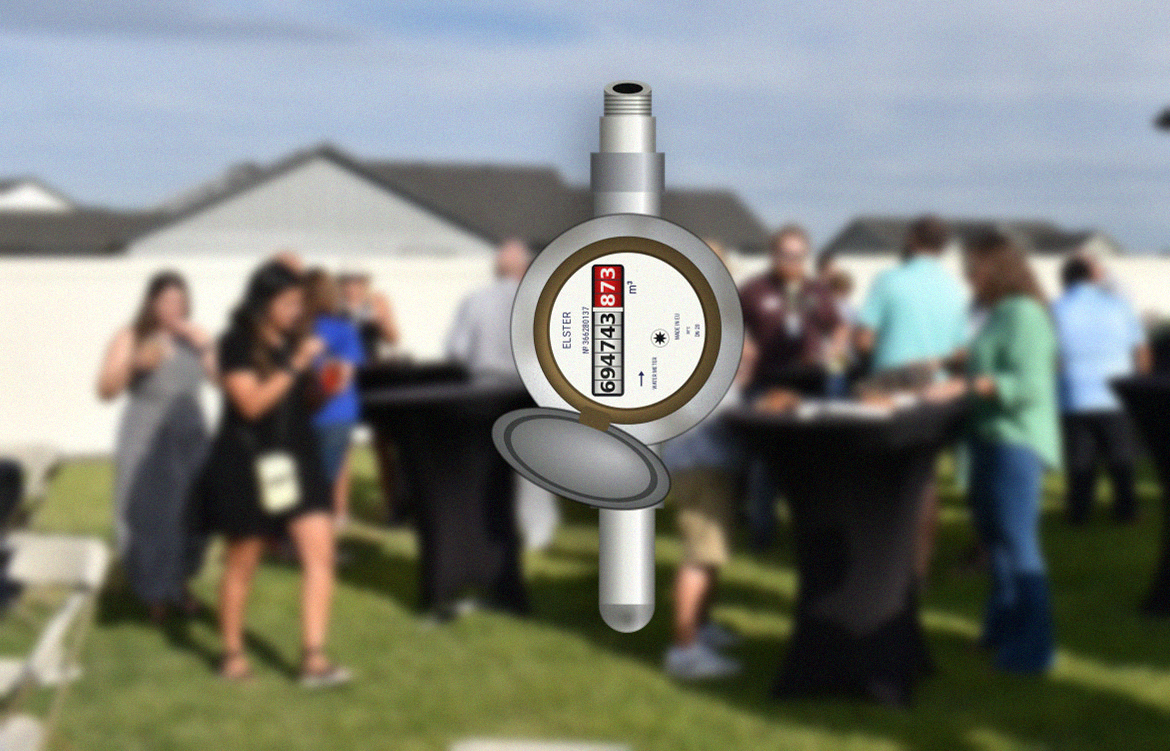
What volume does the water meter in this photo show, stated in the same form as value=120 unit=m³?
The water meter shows value=694743.873 unit=m³
